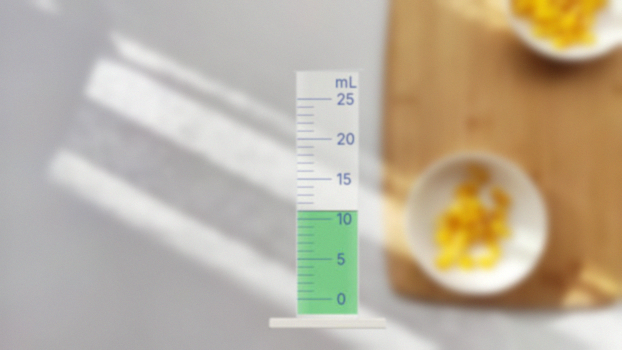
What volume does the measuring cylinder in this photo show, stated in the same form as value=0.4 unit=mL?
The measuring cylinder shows value=11 unit=mL
